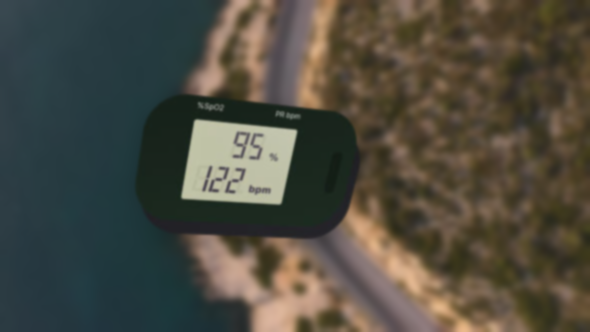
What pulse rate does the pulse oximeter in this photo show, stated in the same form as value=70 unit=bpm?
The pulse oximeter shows value=122 unit=bpm
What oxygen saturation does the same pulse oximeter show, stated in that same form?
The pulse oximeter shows value=95 unit=%
